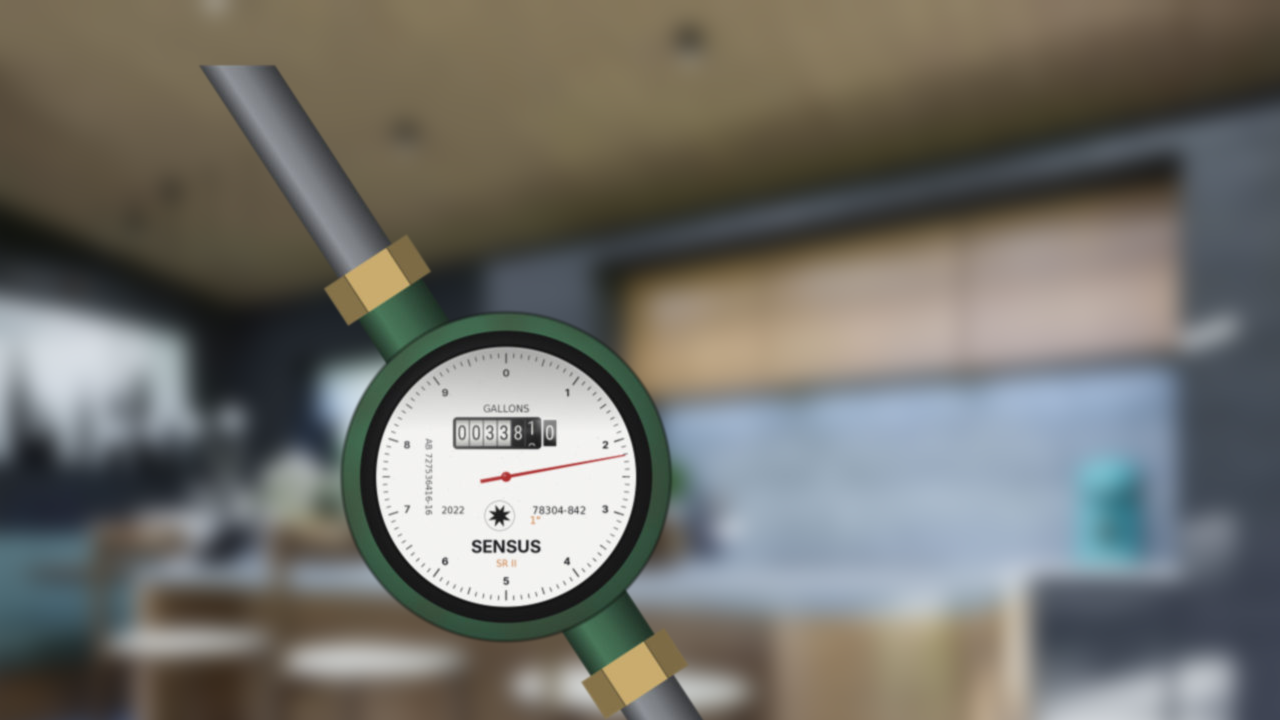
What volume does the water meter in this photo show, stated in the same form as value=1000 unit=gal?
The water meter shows value=33812.2 unit=gal
